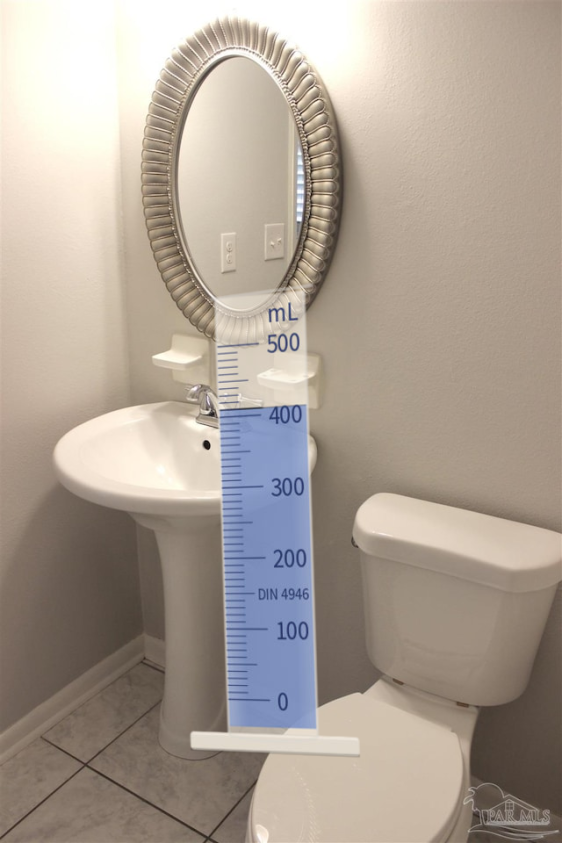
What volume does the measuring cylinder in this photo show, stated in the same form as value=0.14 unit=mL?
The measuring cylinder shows value=410 unit=mL
